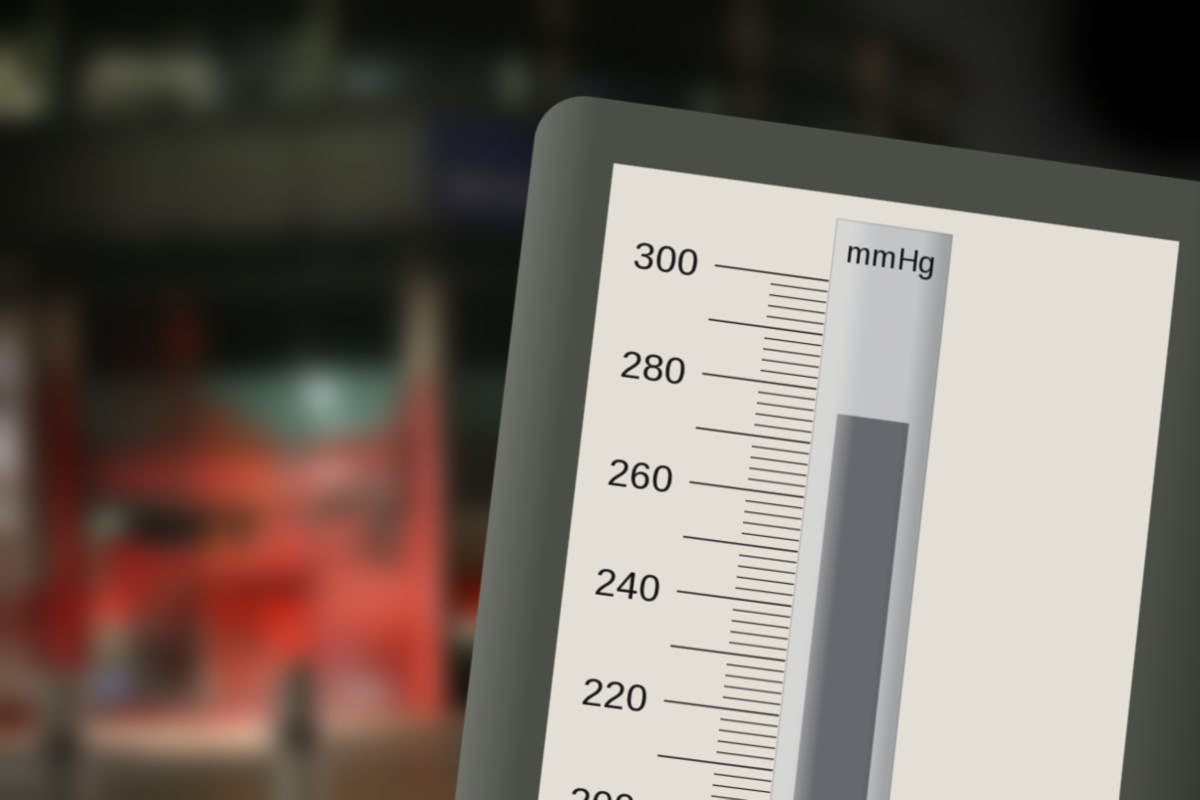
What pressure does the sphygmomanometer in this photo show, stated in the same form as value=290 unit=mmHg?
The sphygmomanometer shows value=276 unit=mmHg
